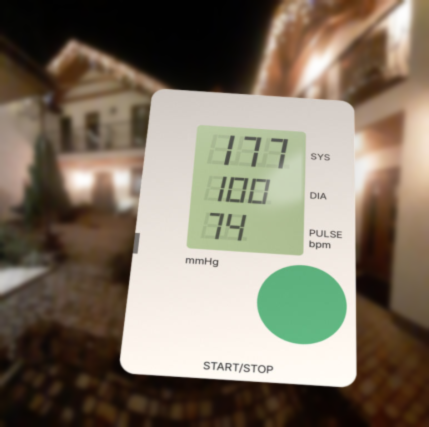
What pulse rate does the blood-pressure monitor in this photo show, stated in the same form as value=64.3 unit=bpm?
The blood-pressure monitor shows value=74 unit=bpm
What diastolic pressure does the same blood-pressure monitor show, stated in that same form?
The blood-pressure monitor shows value=100 unit=mmHg
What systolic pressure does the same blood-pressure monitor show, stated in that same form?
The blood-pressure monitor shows value=177 unit=mmHg
